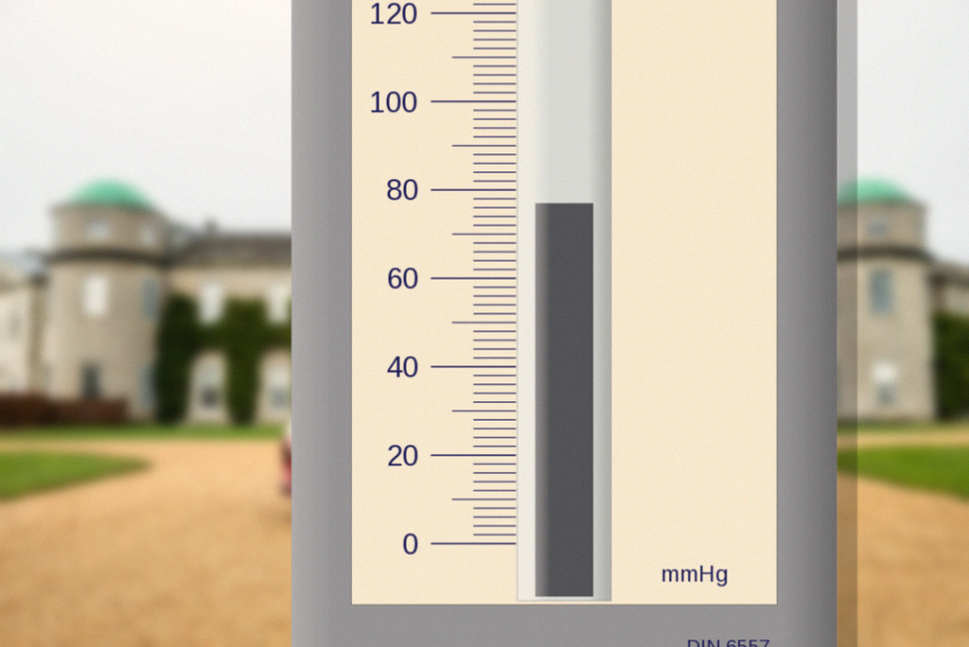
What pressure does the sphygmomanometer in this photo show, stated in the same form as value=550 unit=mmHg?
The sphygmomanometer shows value=77 unit=mmHg
